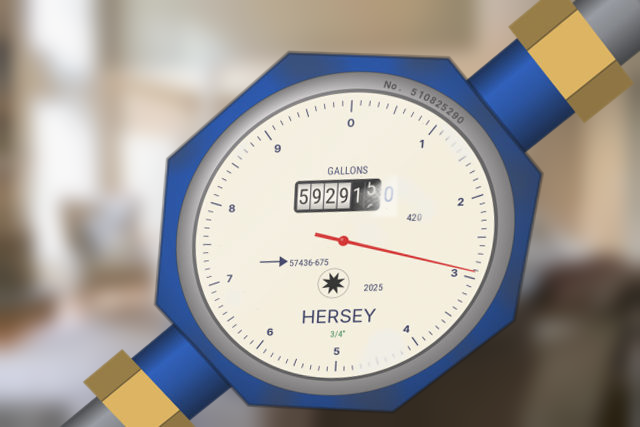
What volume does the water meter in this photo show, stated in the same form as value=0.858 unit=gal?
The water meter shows value=5929152.9 unit=gal
